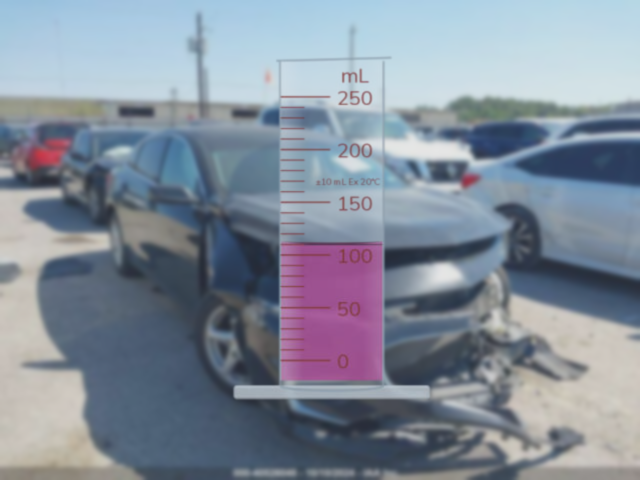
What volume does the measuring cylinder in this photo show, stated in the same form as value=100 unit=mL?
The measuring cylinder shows value=110 unit=mL
